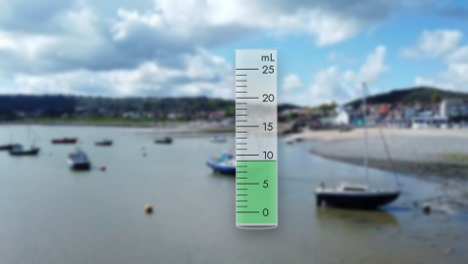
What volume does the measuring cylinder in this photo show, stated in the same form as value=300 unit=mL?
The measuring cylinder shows value=9 unit=mL
